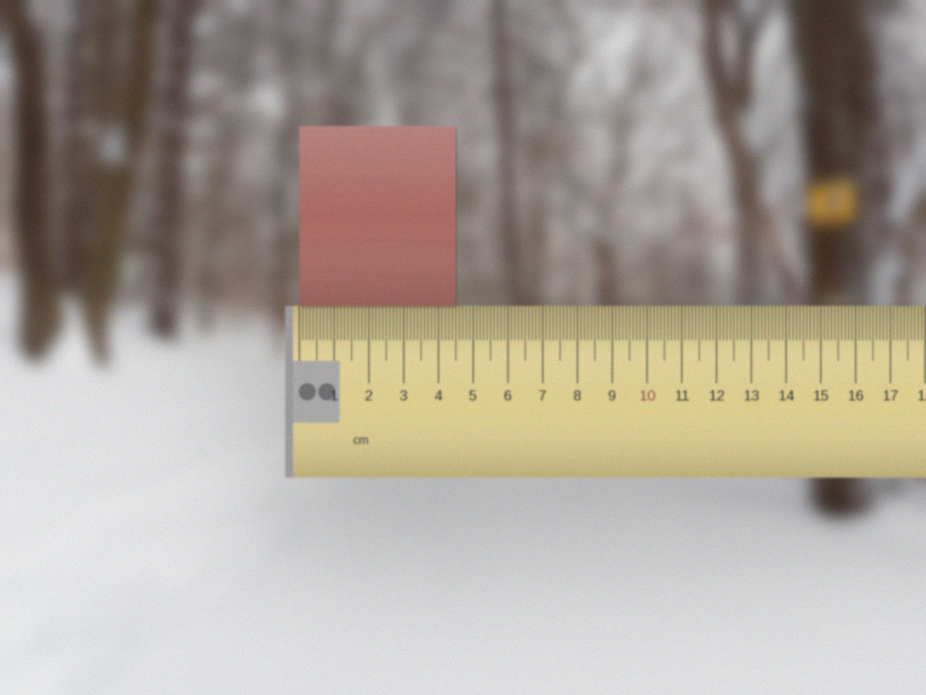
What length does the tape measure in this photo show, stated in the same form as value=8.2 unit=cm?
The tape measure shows value=4.5 unit=cm
